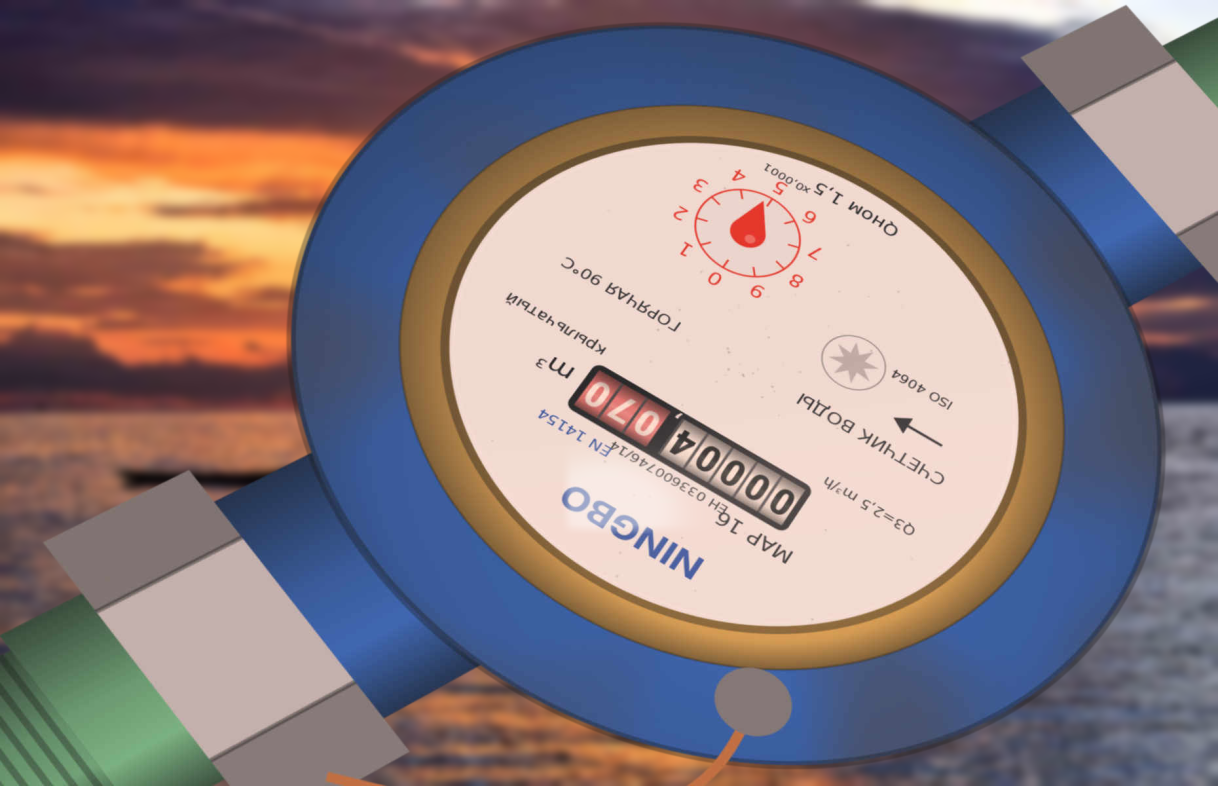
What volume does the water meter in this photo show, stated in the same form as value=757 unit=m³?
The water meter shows value=4.0704 unit=m³
